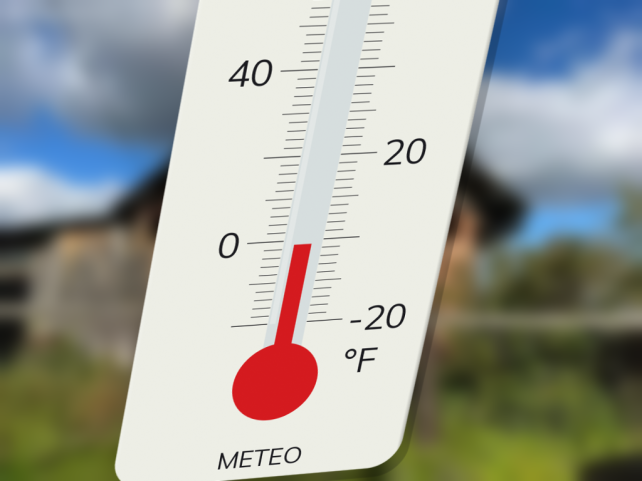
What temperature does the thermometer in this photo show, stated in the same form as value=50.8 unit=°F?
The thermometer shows value=-1 unit=°F
